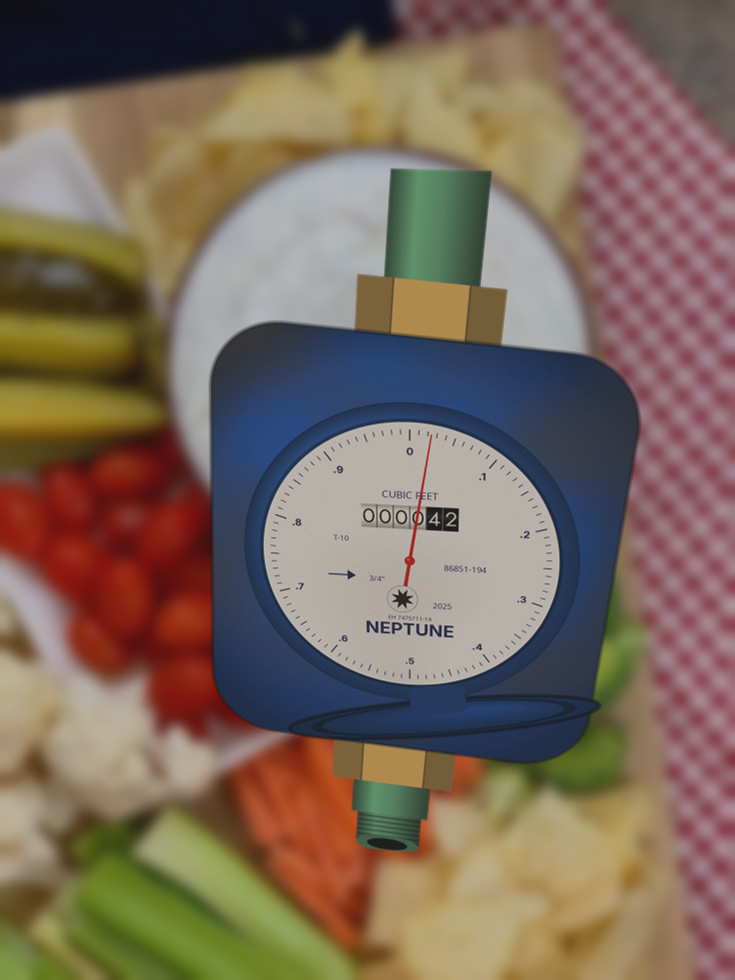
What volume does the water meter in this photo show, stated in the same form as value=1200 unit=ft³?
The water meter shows value=42.02 unit=ft³
